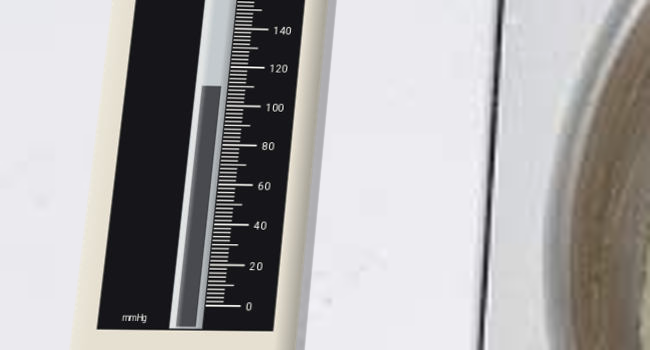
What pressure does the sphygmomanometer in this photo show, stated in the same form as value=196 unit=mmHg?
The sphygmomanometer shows value=110 unit=mmHg
